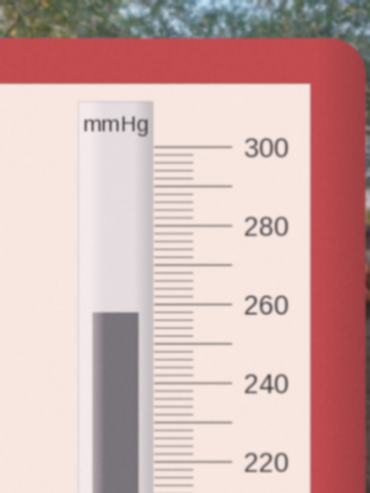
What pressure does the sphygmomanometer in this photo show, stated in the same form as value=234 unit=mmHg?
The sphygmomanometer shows value=258 unit=mmHg
